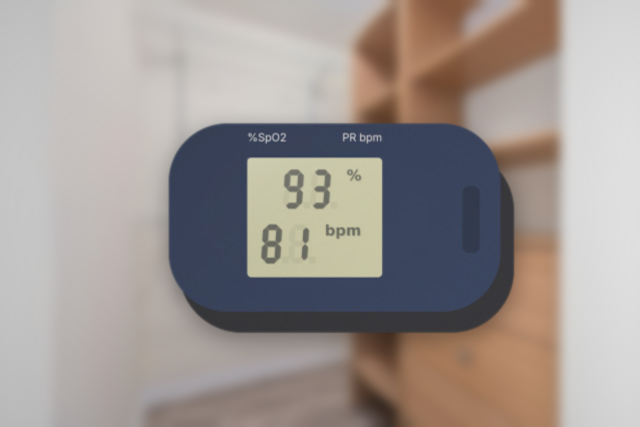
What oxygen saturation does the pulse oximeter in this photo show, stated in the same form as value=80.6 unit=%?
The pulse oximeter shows value=93 unit=%
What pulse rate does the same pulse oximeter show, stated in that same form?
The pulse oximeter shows value=81 unit=bpm
